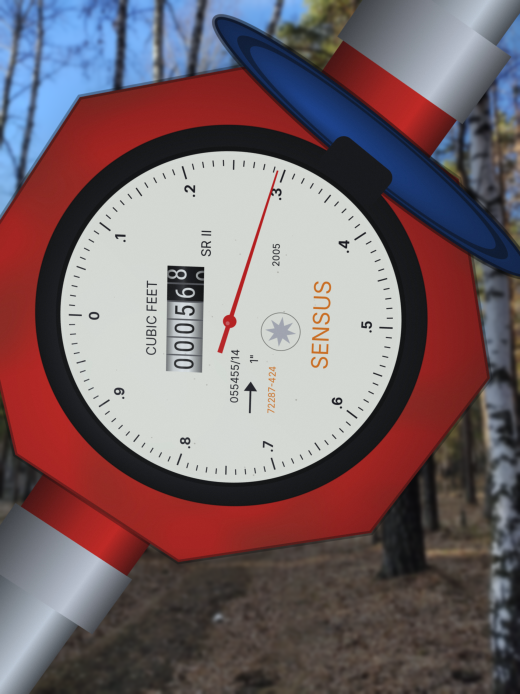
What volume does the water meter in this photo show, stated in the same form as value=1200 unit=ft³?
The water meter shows value=568.29 unit=ft³
